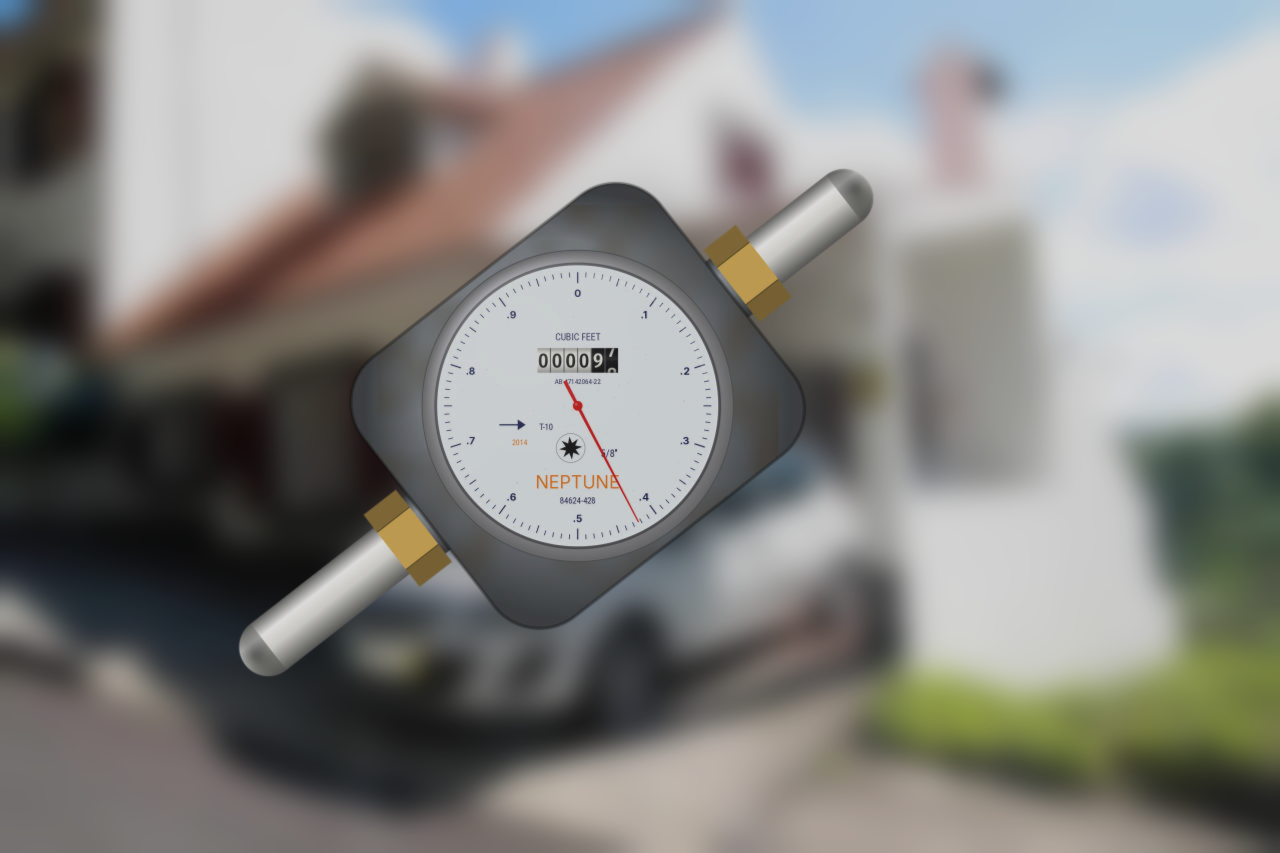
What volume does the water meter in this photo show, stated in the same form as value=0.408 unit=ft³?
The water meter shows value=97.42 unit=ft³
